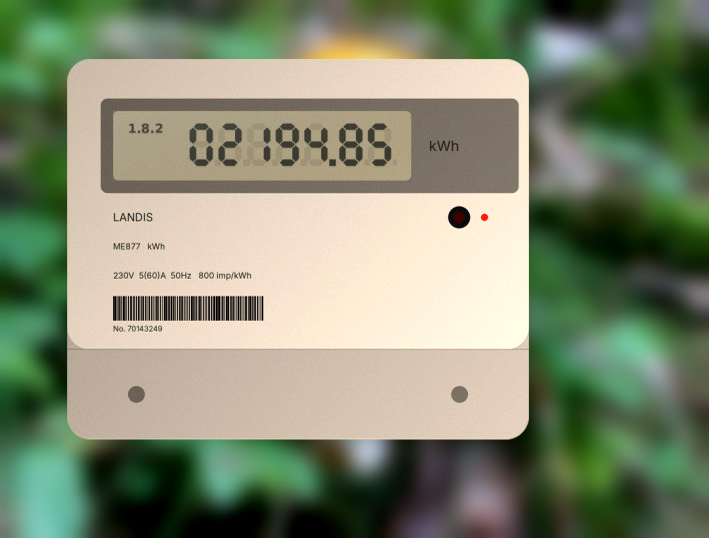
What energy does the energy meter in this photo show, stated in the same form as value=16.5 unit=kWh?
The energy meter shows value=2194.85 unit=kWh
